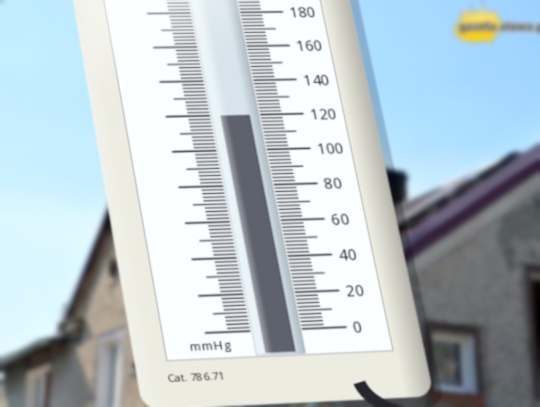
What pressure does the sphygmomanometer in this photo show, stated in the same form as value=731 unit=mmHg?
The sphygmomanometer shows value=120 unit=mmHg
